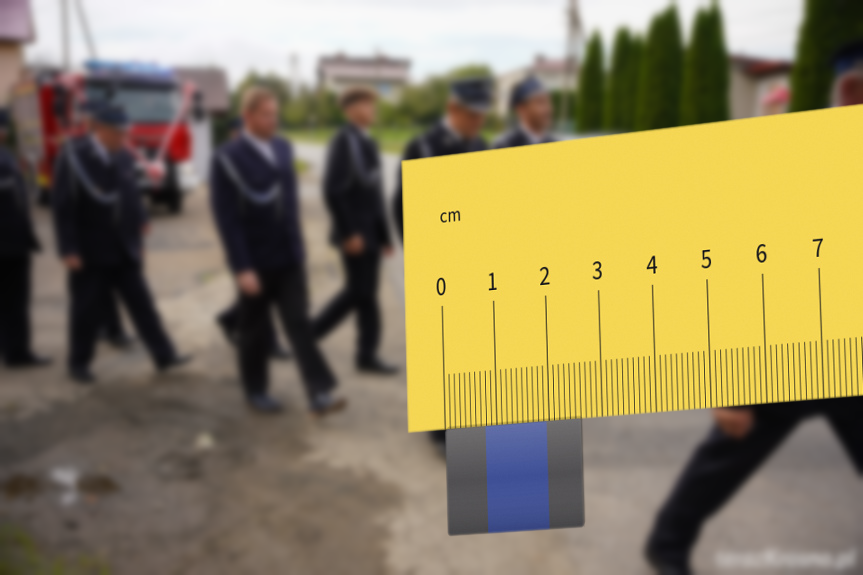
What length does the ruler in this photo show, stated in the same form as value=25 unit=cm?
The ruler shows value=2.6 unit=cm
